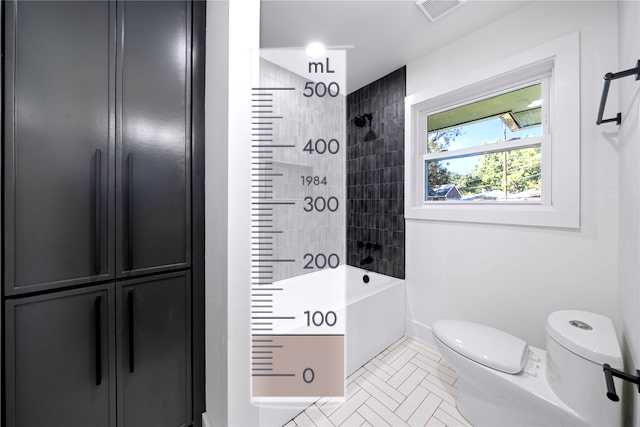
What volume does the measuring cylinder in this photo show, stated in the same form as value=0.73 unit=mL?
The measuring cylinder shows value=70 unit=mL
